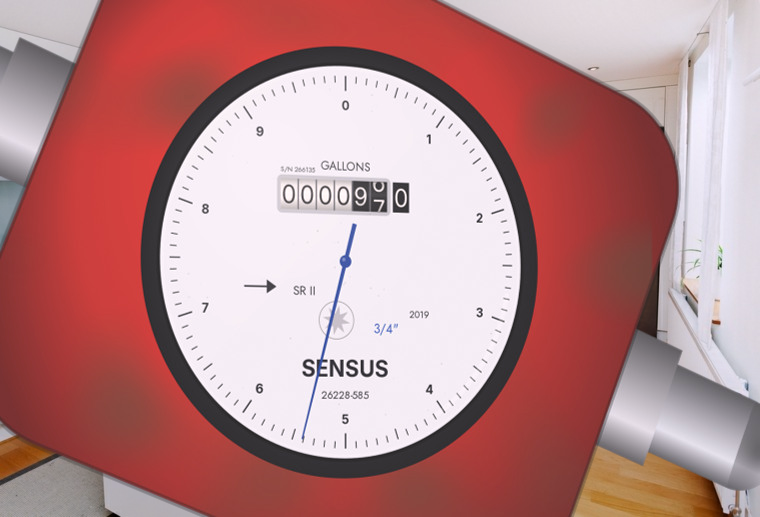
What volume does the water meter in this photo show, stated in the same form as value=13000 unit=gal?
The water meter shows value=965.4 unit=gal
